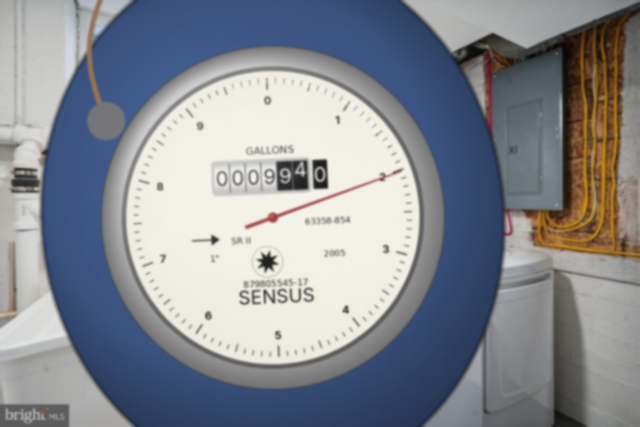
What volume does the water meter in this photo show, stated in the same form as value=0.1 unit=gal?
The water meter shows value=9942.0 unit=gal
